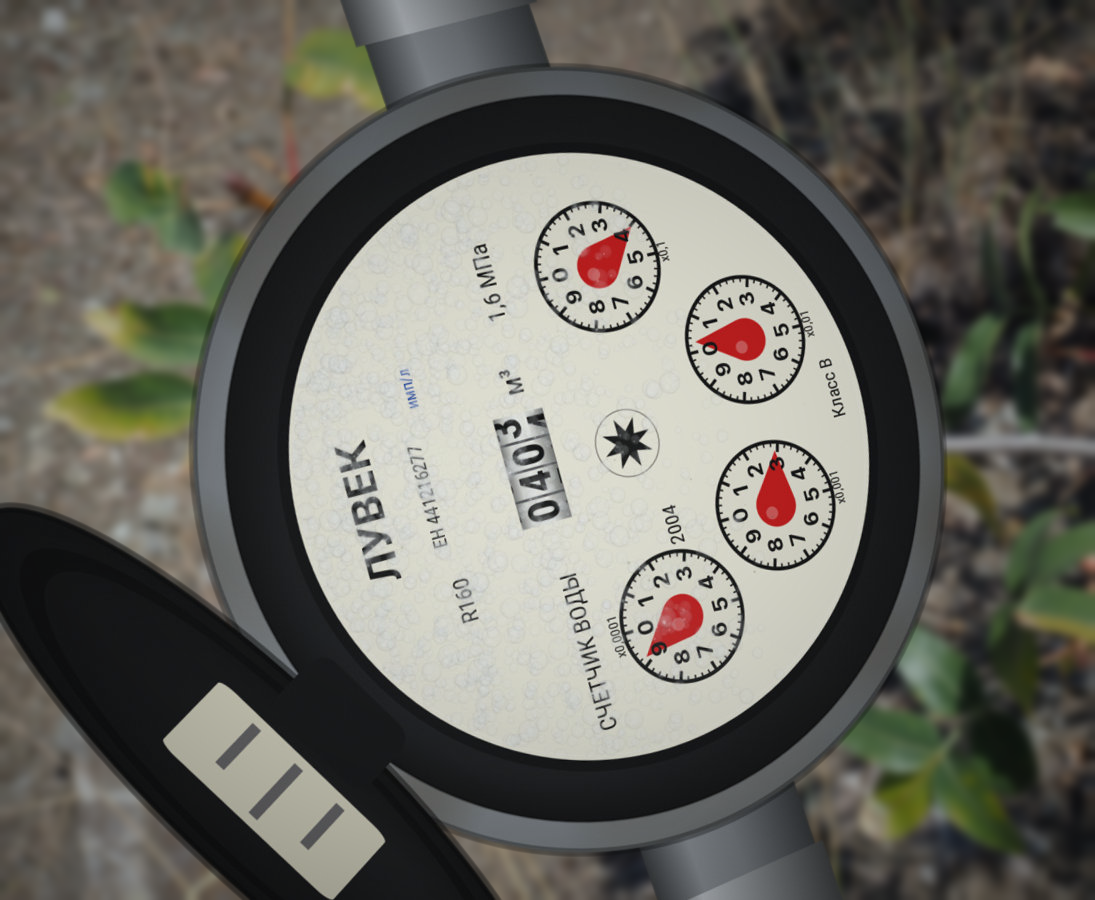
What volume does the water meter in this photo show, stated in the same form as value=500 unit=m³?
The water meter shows value=403.4029 unit=m³
